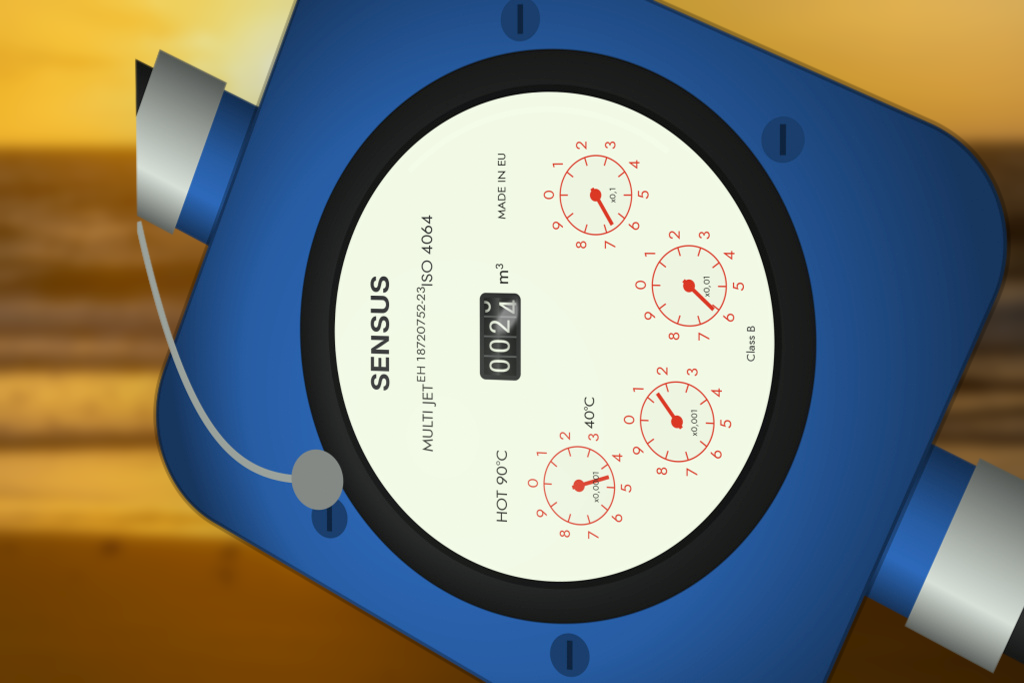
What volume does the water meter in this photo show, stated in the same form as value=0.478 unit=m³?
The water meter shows value=23.6614 unit=m³
